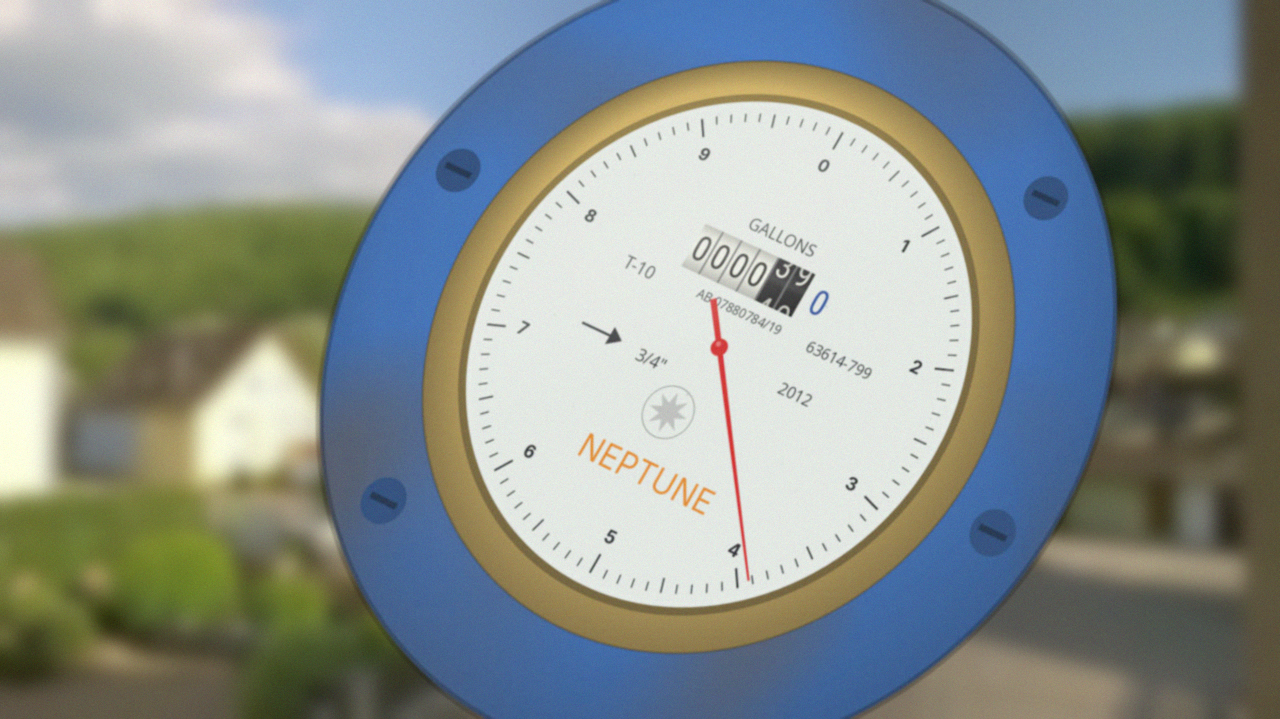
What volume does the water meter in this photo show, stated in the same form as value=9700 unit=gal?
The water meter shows value=393.9 unit=gal
